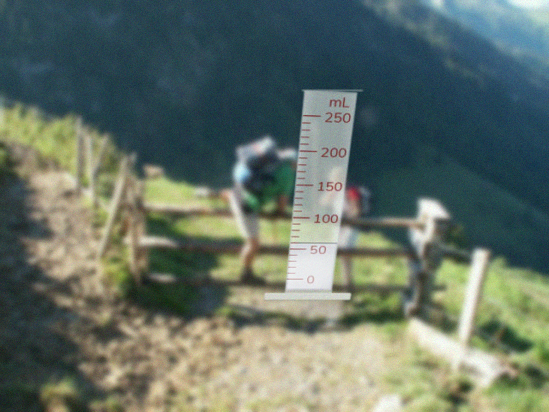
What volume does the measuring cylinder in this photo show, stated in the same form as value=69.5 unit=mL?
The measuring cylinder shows value=60 unit=mL
